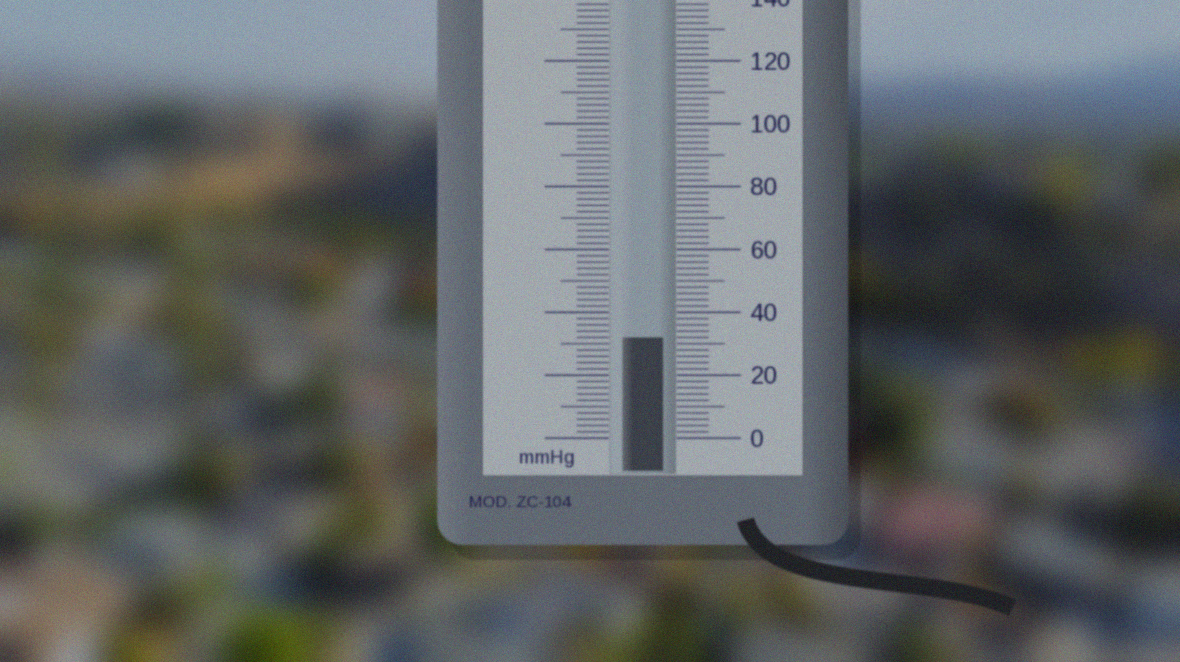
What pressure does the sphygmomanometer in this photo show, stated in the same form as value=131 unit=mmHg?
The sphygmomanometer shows value=32 unit=mmHg
